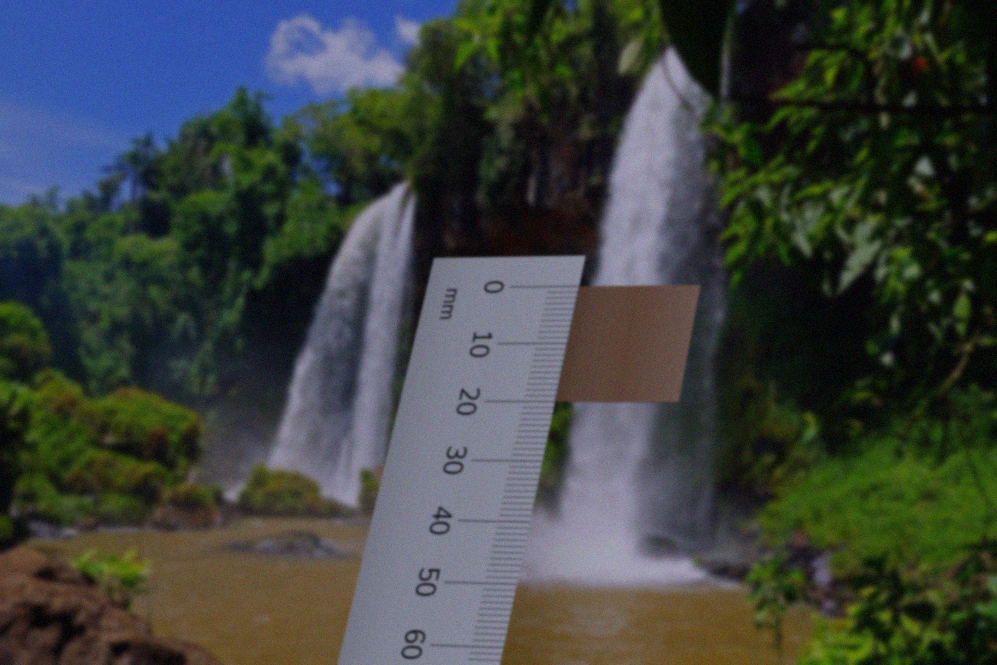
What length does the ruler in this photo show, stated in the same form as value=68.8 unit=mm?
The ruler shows value=20 unit=mm
